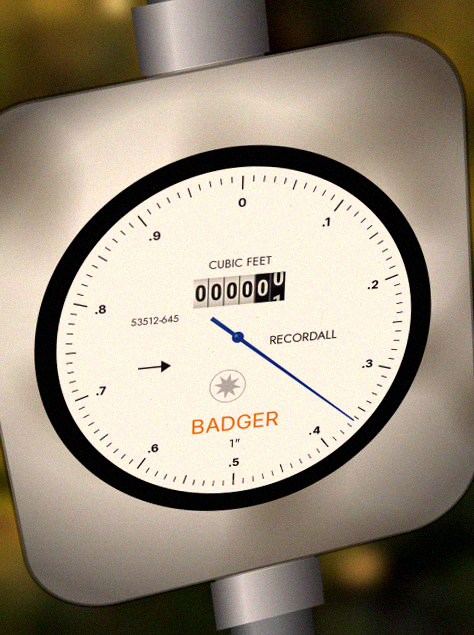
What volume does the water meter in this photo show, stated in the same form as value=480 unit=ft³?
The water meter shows value=0.36 unit=ft³
